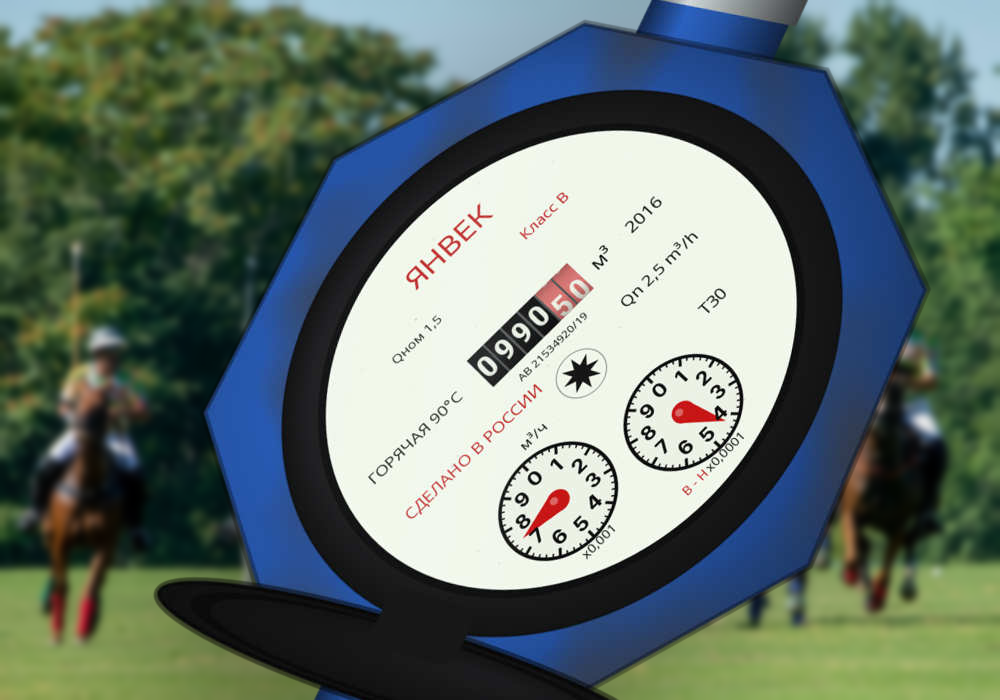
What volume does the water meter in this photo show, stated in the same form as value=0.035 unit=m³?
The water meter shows value=990.4974 unit=m³
